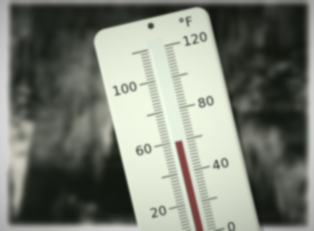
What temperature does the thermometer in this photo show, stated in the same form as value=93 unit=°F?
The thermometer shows value=60 unit=°F
